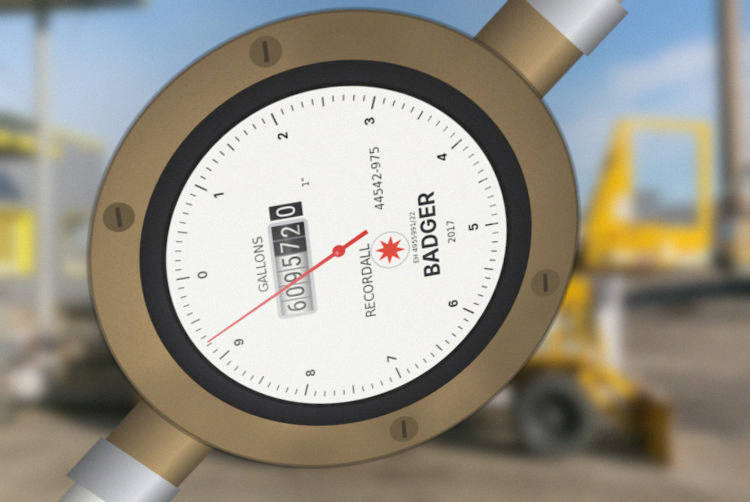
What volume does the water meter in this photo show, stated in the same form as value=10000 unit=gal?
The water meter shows value=6095719.2 unit=gal
